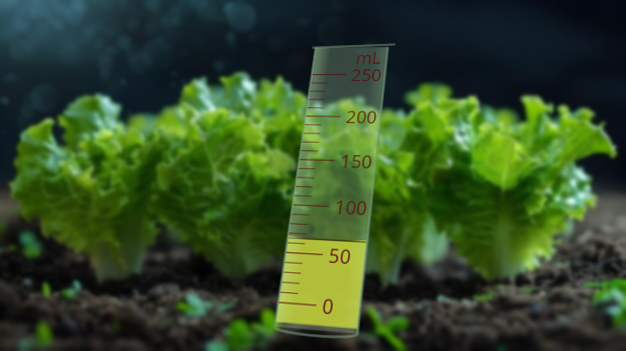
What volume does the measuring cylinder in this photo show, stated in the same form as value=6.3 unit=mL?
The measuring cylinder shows value=65 unit=mL
